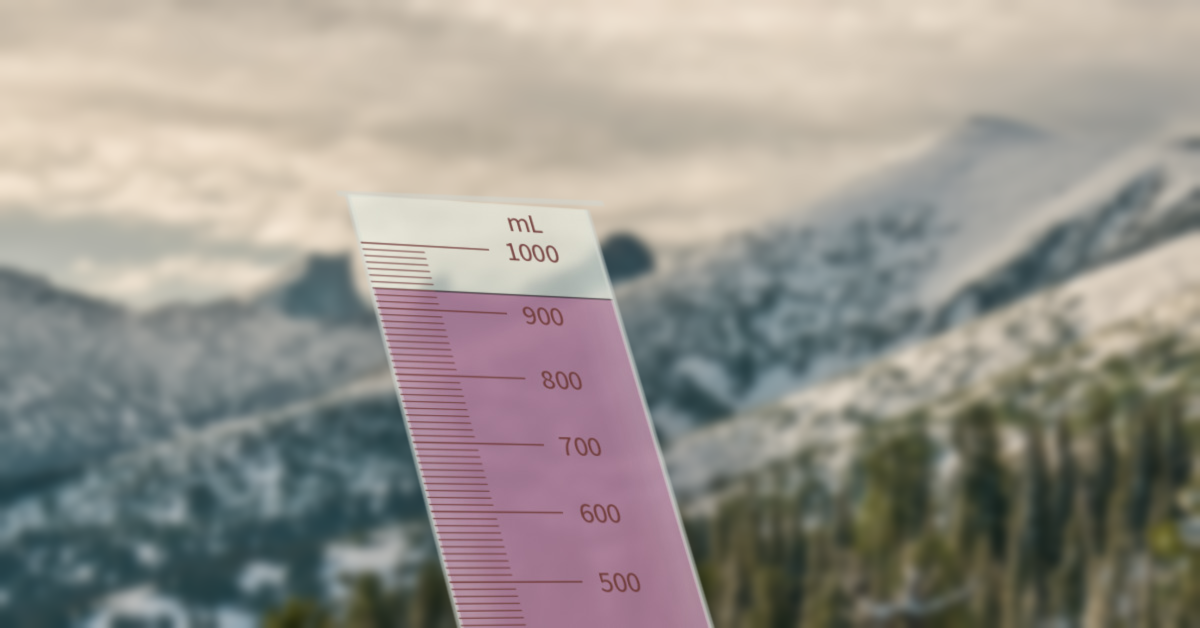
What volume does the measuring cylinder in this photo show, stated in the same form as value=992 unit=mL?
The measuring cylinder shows value=930 unit=mL
